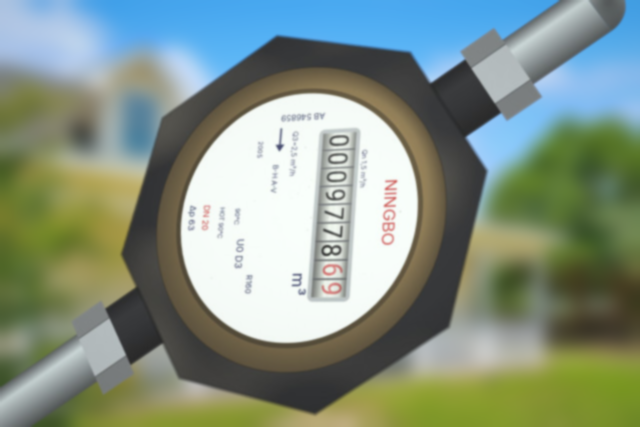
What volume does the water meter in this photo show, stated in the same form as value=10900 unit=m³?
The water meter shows value=9778.69 unit=m³
